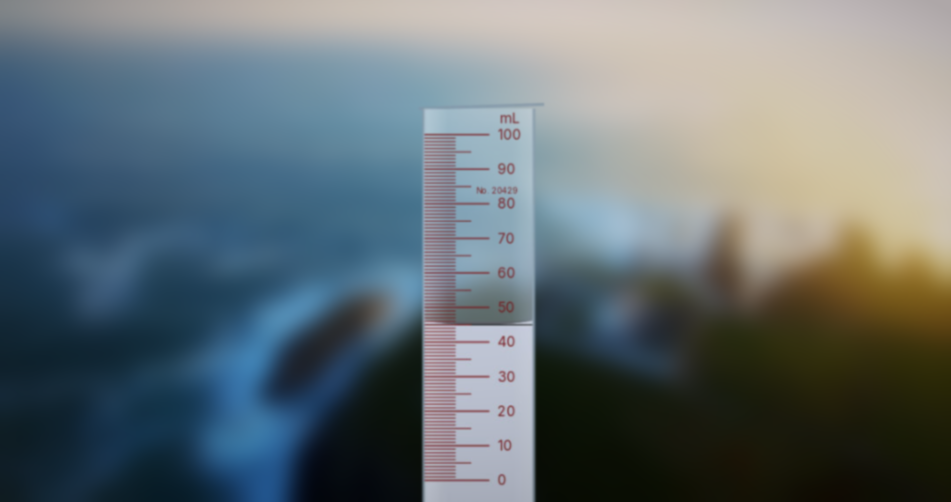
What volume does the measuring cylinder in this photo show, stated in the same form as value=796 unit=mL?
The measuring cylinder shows value=45 unit=mL
